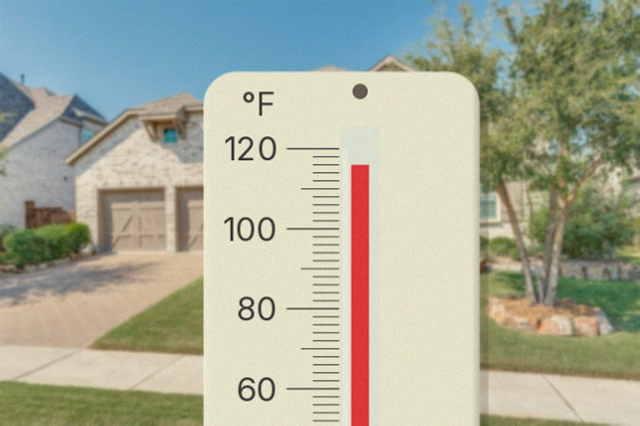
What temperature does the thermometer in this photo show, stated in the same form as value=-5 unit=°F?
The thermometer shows value=116 unit=°F
